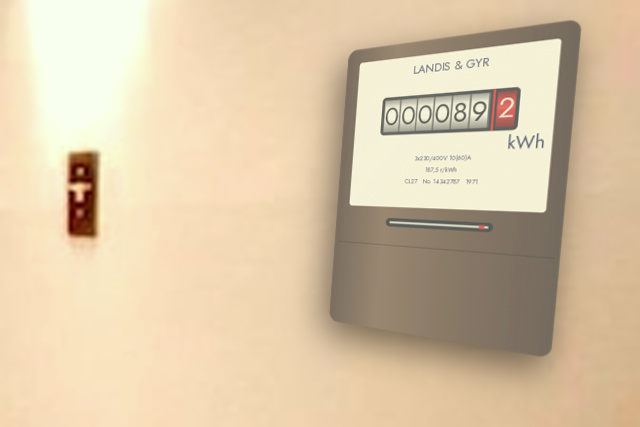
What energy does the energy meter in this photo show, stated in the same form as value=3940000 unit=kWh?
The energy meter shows value=89.2 unit=kWh
